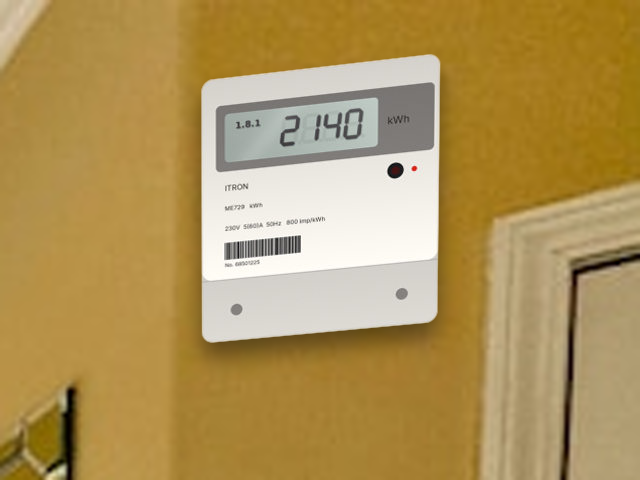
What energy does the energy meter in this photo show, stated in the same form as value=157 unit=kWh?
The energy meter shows value=2140 unit=kWh
